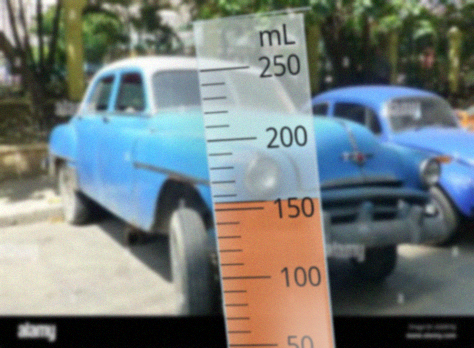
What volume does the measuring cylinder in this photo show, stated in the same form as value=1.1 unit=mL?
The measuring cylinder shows value=155 unit=mL
